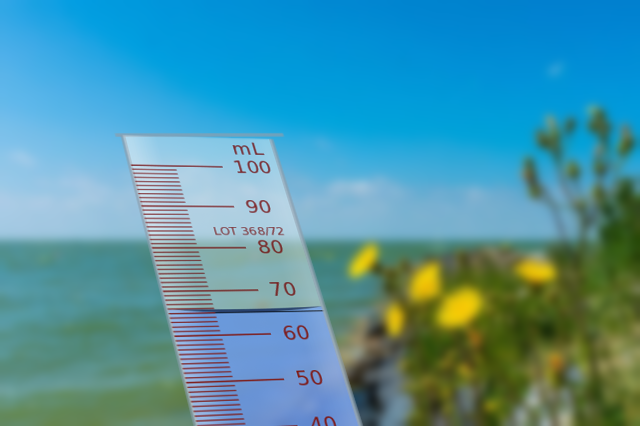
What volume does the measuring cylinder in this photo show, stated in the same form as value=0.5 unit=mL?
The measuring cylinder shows value=65 unit=mL
